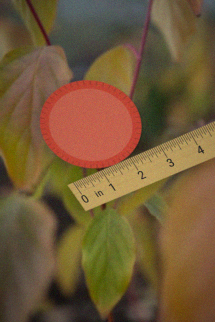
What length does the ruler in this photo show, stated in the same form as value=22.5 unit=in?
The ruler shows value=3 unit=in
